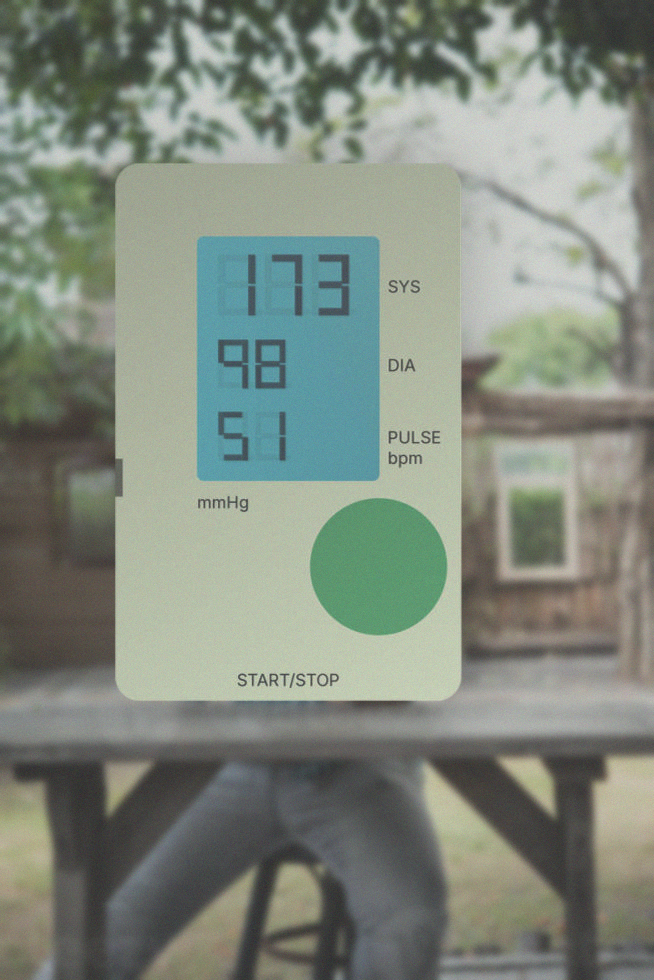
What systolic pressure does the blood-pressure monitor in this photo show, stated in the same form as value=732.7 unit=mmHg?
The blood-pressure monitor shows value=173 unit=mmHg
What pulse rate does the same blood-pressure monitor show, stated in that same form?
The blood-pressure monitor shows value=51 unit=bpm
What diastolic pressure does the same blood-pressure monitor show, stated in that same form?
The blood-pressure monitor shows value=98 unit=mmHg
